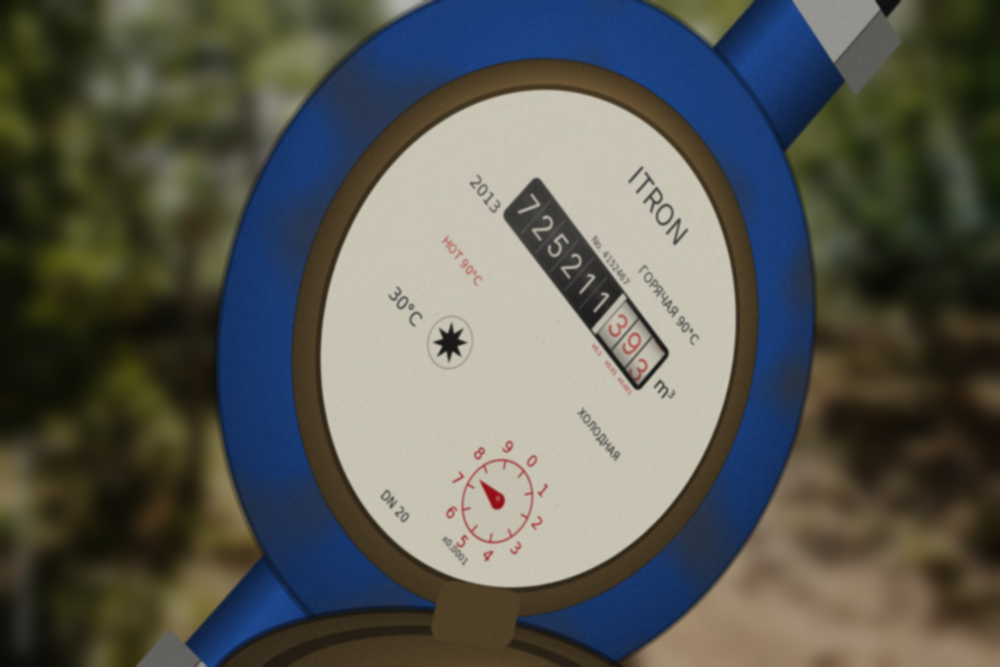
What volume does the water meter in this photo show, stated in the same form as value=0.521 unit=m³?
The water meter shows value=725211.3927 unit=m³
